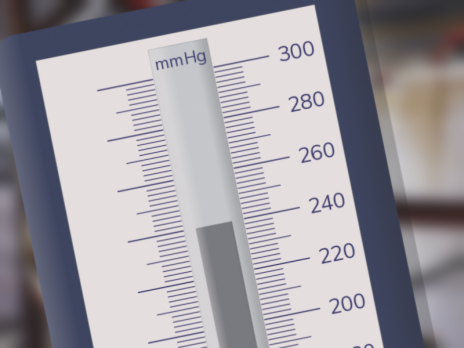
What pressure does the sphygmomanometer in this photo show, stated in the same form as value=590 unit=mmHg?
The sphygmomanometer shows value=240 unit=mmHg
